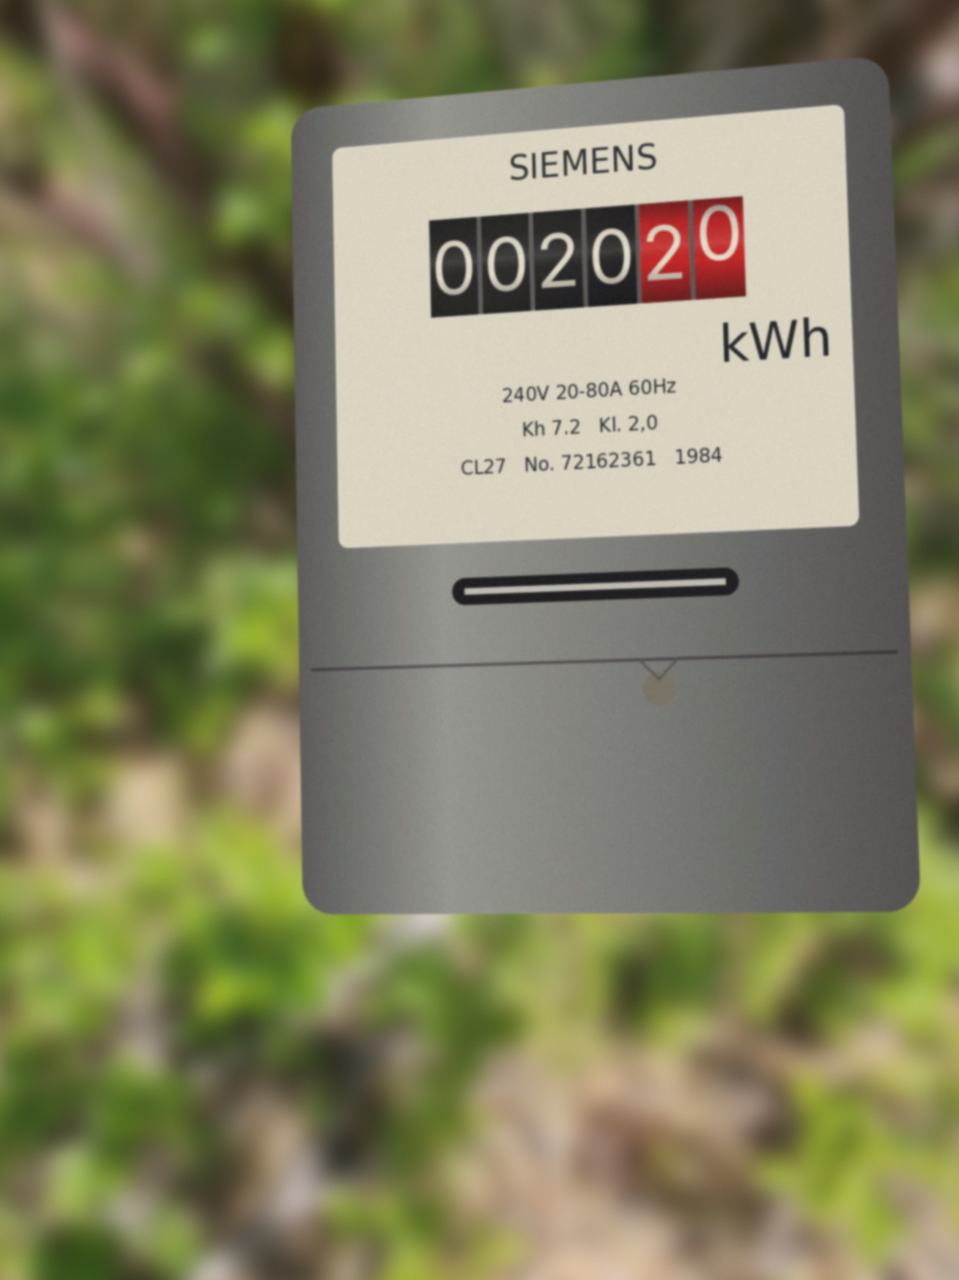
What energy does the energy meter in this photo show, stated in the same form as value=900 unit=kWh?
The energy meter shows value=20.20 unit=kWh
